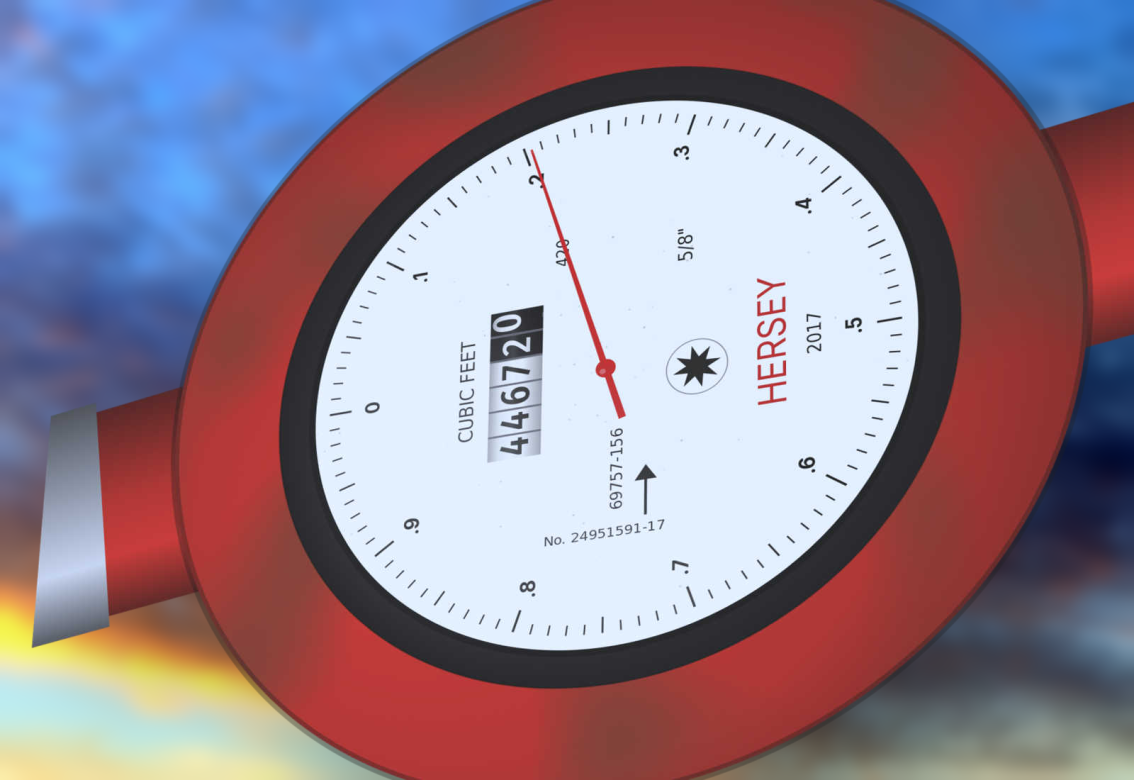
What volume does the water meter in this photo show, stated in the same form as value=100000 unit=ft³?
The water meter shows value=446720.20 unit=ft³
